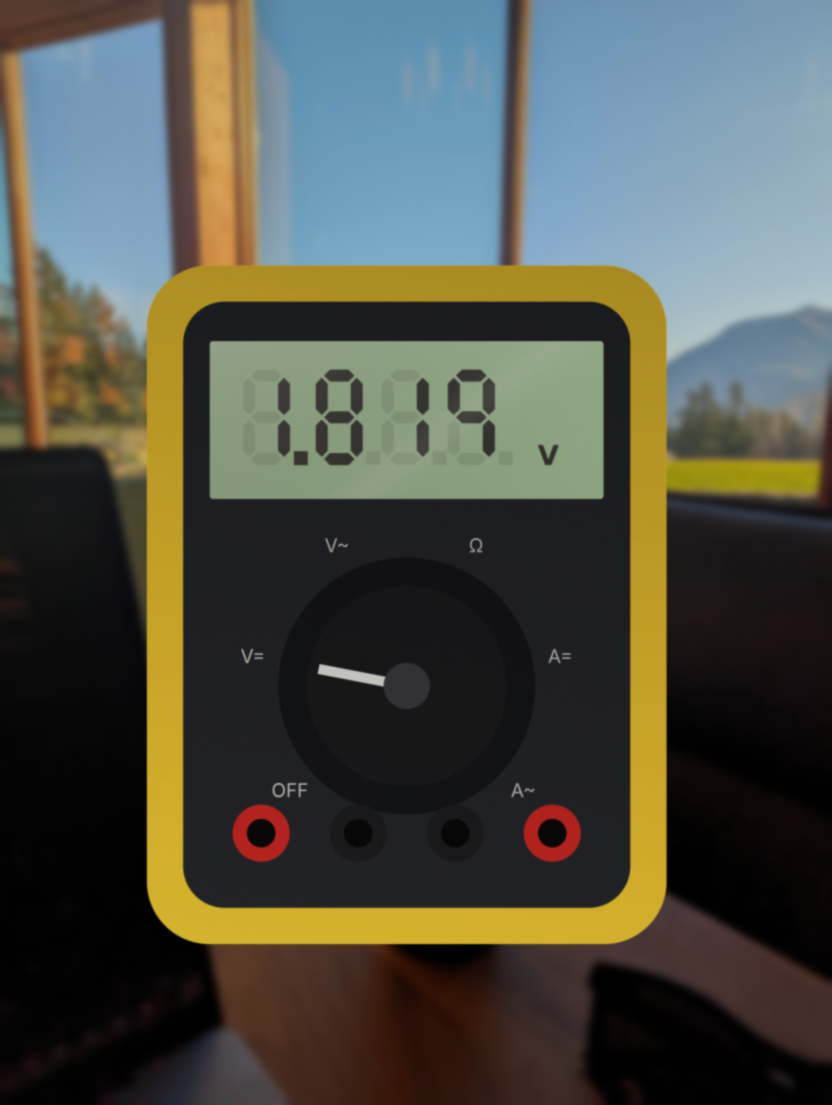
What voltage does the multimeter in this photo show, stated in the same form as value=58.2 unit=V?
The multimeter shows value=1.819 unit=V
